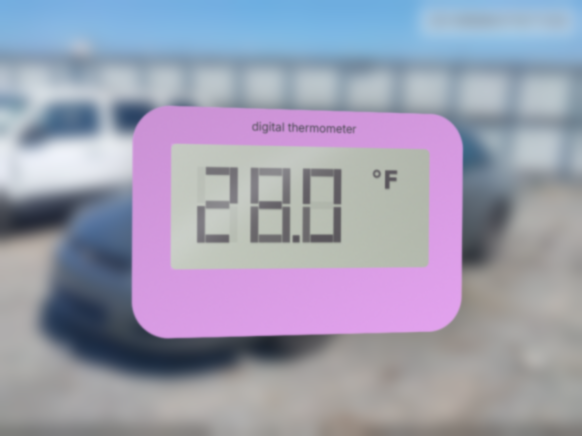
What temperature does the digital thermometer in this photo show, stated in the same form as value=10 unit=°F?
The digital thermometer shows value=28.0 unit=°F
